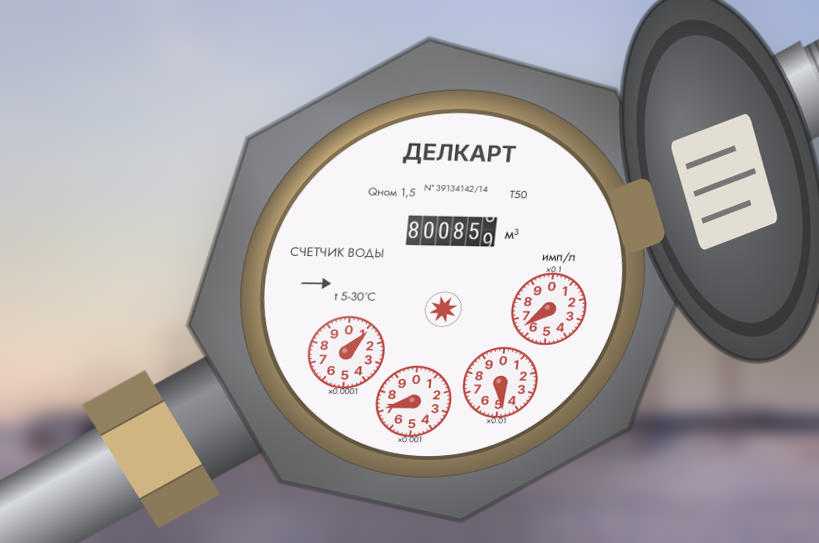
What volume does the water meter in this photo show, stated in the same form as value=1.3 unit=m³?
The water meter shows value=800858.6471 unit=m³
